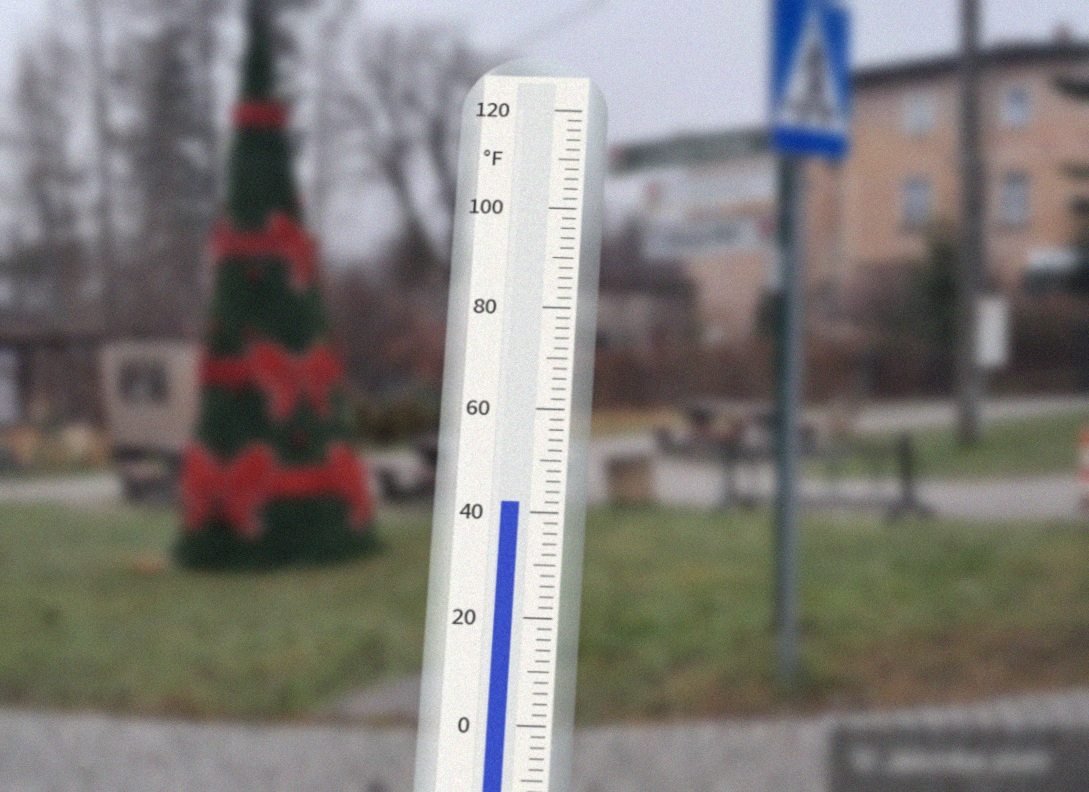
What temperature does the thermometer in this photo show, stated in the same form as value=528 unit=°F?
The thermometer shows value=42 unit=°F
